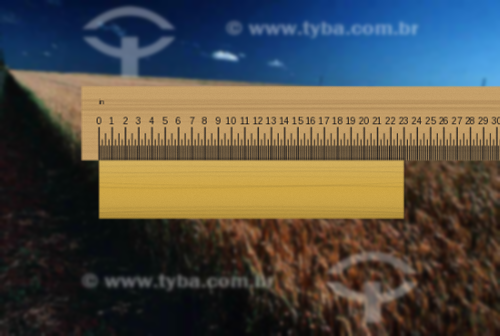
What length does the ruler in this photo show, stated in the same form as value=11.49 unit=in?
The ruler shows value=23 unit=in
